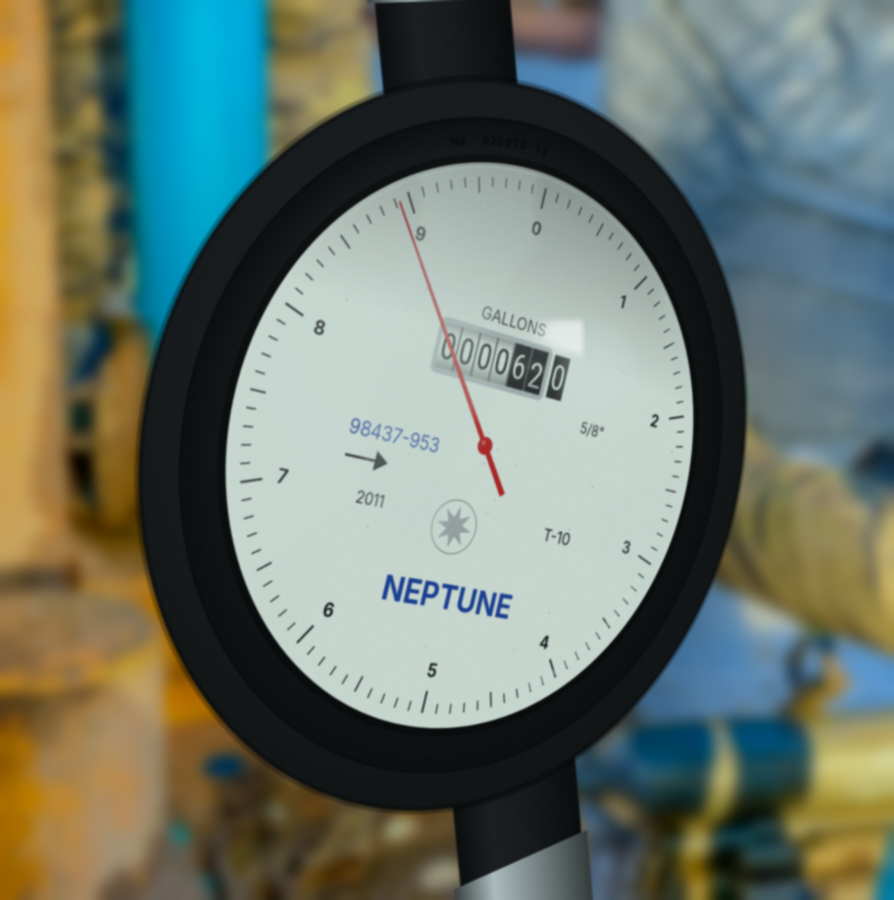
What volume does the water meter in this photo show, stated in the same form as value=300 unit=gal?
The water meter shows value=618.9 unit=gal
